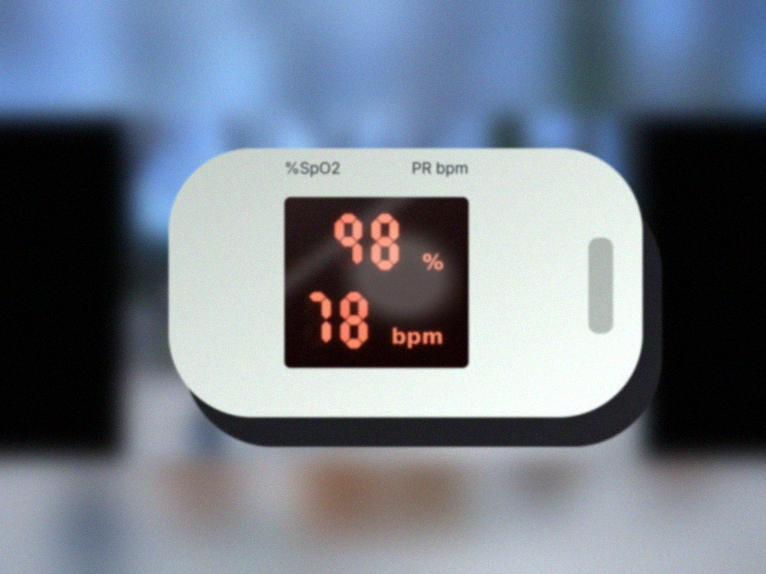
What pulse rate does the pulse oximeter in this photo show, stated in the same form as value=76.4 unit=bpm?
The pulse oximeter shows value=78 unit=bpm
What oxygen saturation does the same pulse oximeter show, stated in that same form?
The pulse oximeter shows value=98 unit=%
